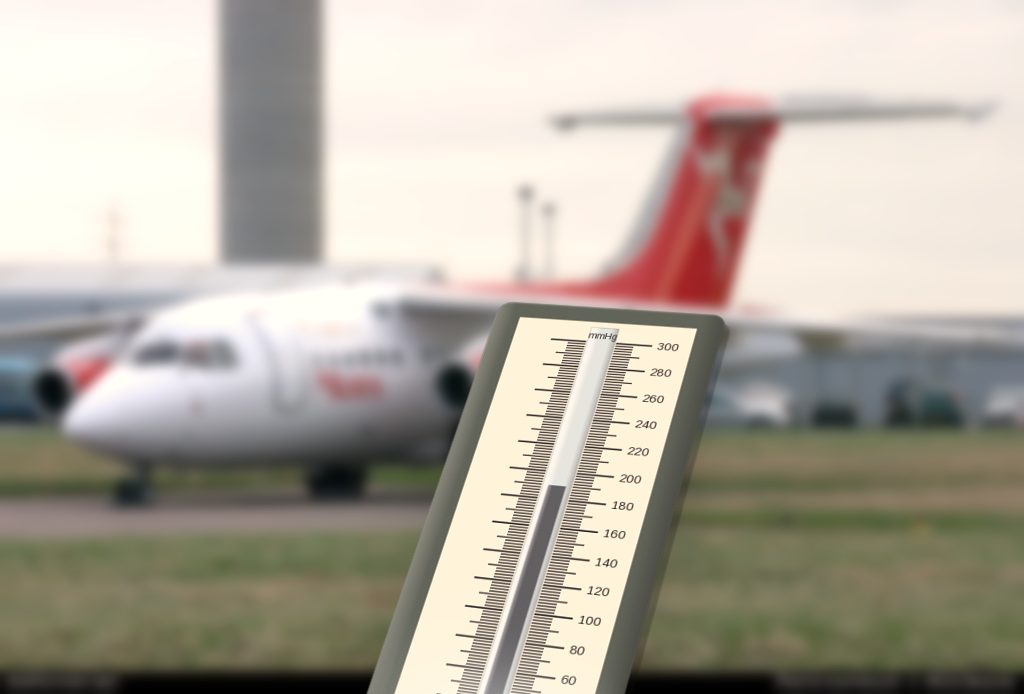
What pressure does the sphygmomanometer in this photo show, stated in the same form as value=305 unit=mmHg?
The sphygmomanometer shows value=190 unit=mmHg
